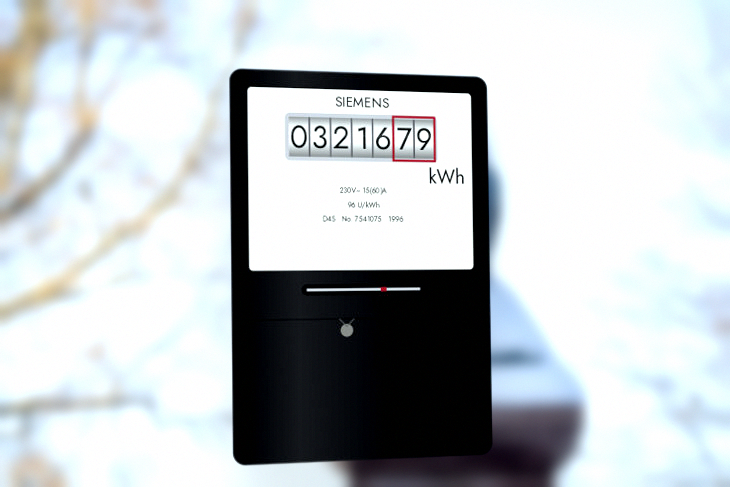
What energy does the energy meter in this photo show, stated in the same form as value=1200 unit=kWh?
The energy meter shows value=3216.79 unit=kWh
